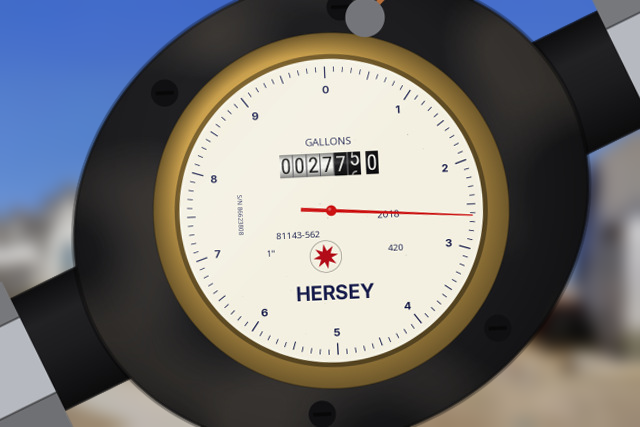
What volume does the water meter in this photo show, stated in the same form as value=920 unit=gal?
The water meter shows value=27752.6 unit=gal
